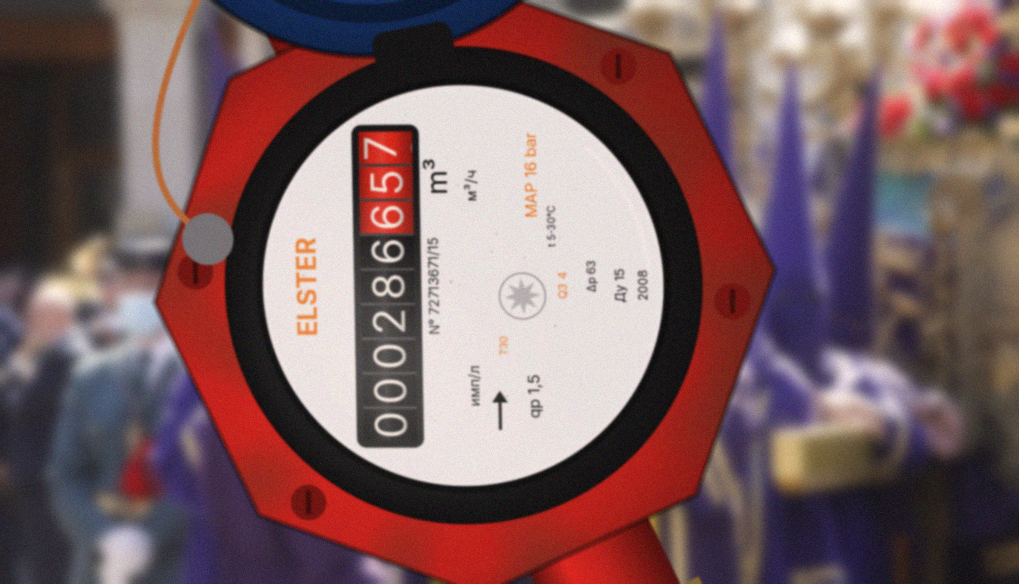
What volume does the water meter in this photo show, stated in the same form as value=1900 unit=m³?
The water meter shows value=286.657 unit=m³
